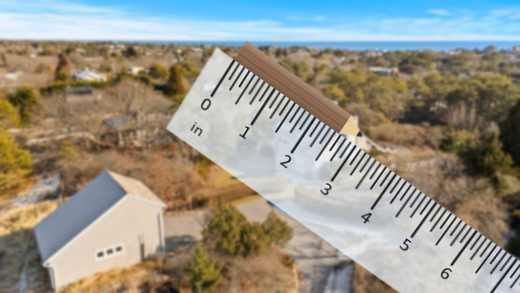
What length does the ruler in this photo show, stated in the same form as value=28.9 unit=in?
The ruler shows value=3 unit=in
